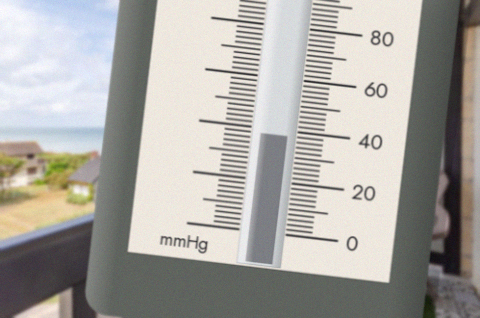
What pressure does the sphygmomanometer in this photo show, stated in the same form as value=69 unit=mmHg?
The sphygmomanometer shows value=38 unit=mmHg
